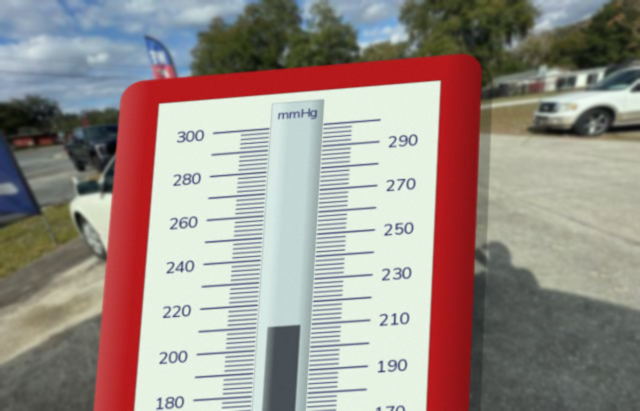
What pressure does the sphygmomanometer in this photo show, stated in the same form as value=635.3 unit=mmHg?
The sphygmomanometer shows value=210 unit=mmHg
